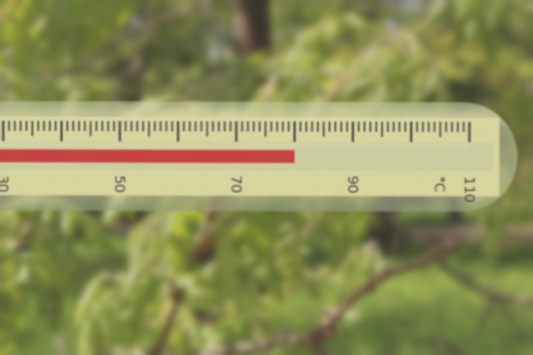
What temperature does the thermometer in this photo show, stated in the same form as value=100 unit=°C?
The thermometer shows value=80 unit=°C
